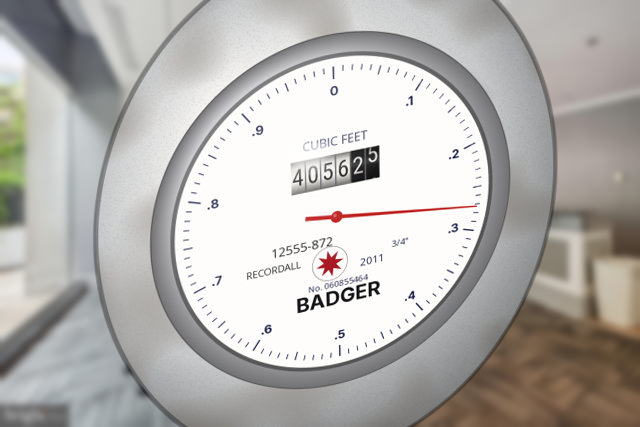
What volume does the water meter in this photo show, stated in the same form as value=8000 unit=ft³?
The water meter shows value=405625.27 unit=ft³
